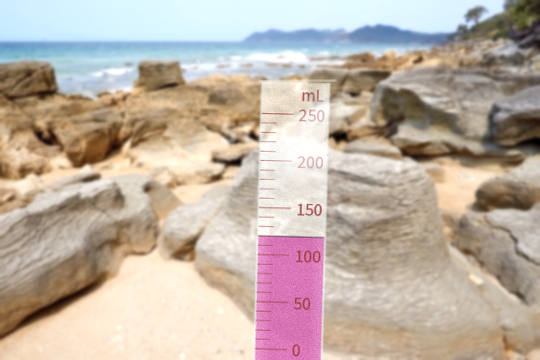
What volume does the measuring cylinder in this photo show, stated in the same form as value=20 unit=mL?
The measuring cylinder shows value=120 unit=mL
